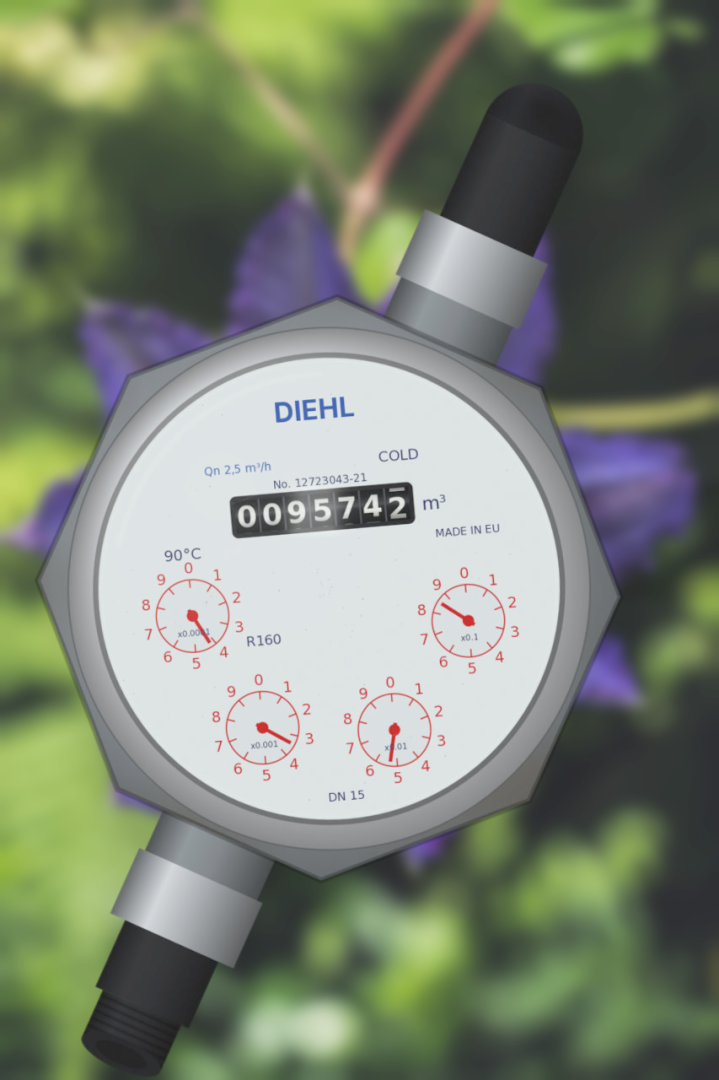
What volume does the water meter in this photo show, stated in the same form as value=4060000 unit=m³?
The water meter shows value=95741.8534 unit=m³
